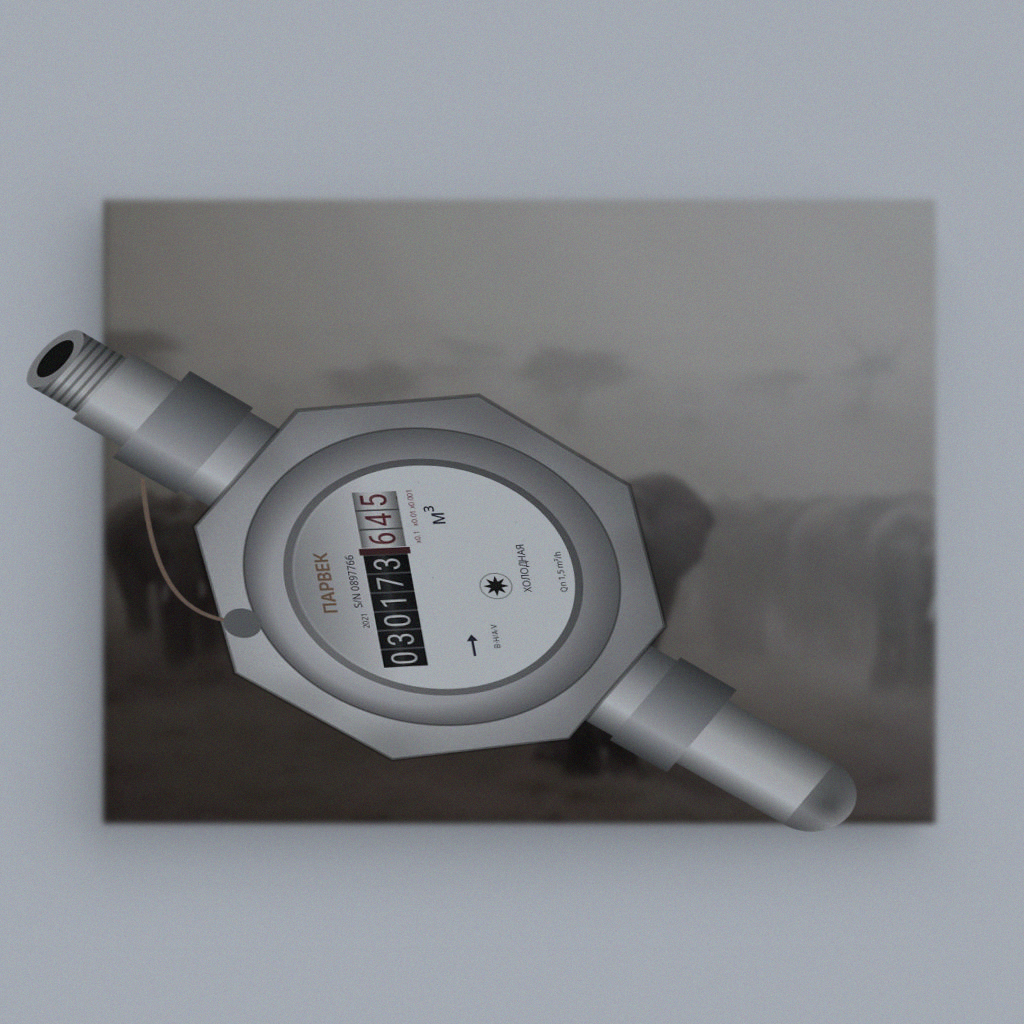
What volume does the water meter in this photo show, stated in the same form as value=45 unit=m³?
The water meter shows value=30173.645 unit=m³
